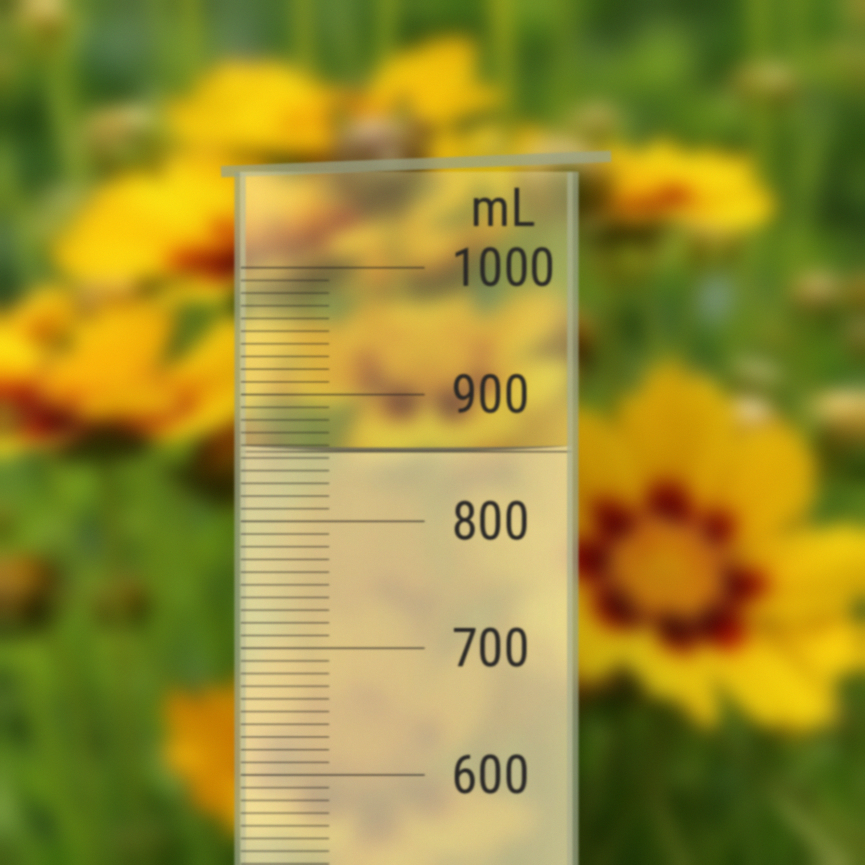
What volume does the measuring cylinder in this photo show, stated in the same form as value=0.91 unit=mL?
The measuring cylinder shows value=855 unit=mL
